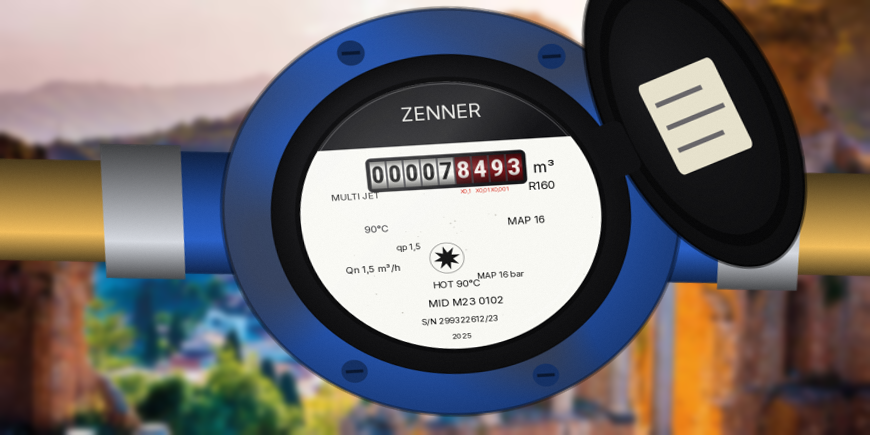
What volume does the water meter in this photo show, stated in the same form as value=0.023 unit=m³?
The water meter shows value=7.8493 unit=m³
